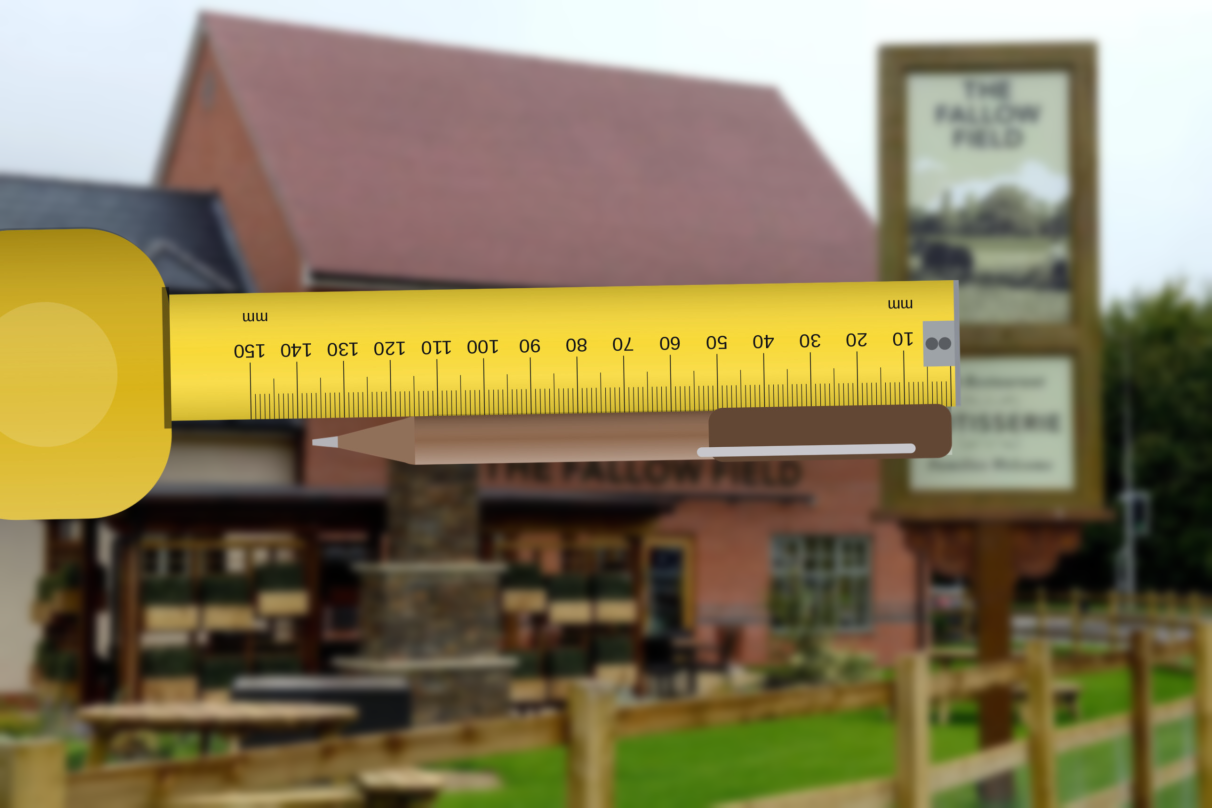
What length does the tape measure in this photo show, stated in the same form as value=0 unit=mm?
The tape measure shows value=137 unit=mm
